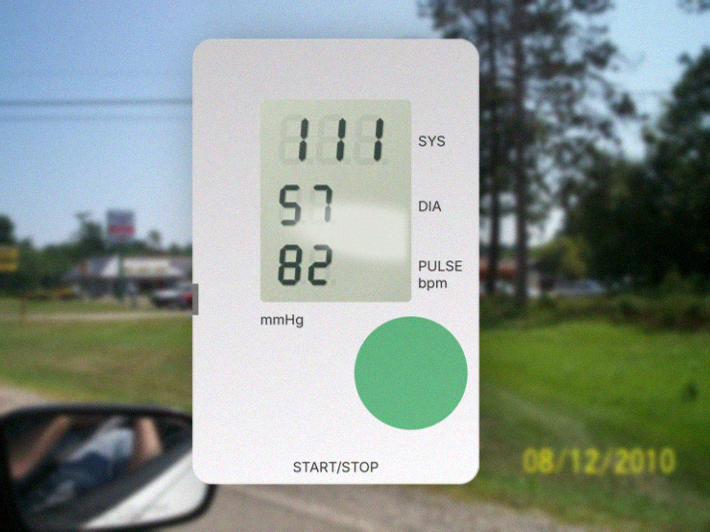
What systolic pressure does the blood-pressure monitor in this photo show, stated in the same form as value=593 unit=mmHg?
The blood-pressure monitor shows value=111 unit=mmHg
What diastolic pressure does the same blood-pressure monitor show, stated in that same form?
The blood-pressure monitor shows value=57 unit=mmHg
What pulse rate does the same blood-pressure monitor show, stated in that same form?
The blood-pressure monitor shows value=82 unit=bpm
